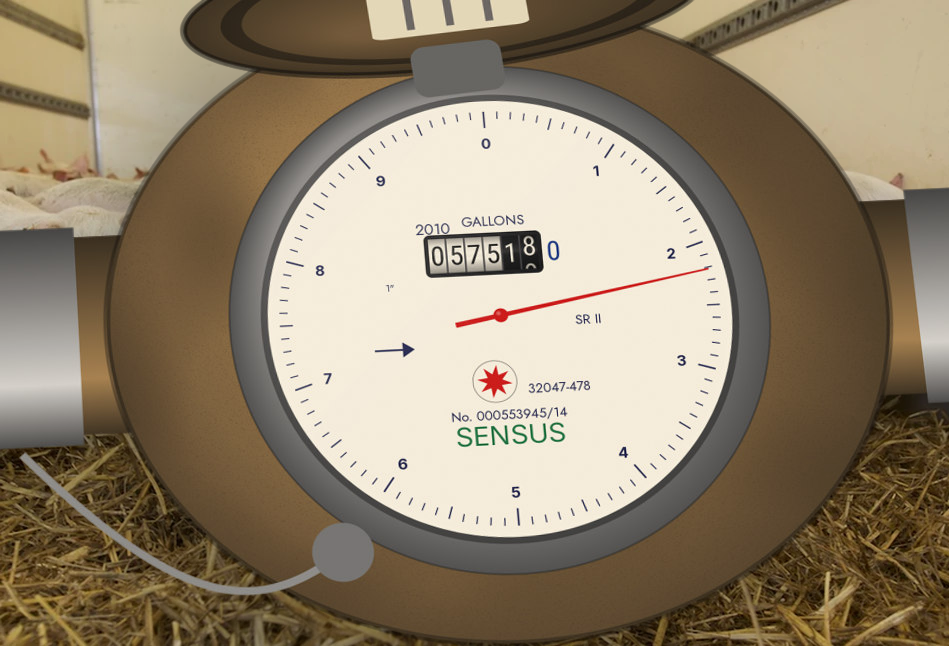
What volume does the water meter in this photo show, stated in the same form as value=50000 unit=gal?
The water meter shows value=575182.2 unit=gal
